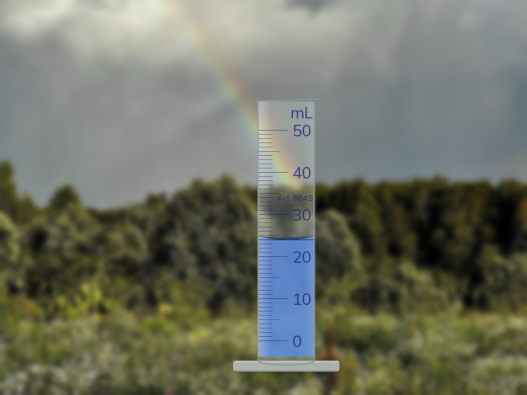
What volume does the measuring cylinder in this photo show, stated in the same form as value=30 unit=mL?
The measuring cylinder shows value=24 unit=mL
